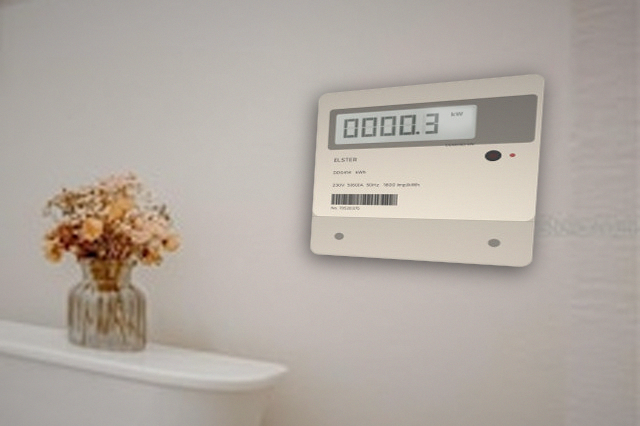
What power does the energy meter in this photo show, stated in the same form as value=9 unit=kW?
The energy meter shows value=0.3 unit=kW
